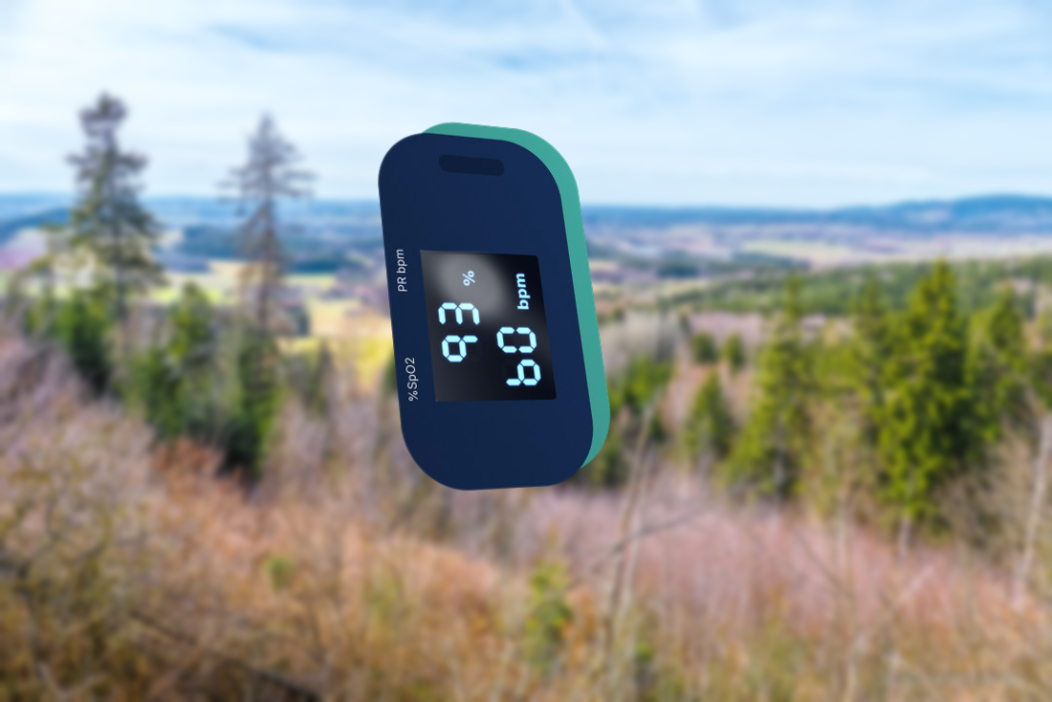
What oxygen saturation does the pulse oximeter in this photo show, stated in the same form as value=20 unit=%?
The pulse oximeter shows value=93 unit=%
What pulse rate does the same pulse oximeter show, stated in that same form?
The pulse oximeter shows value=60 unit=bpm
